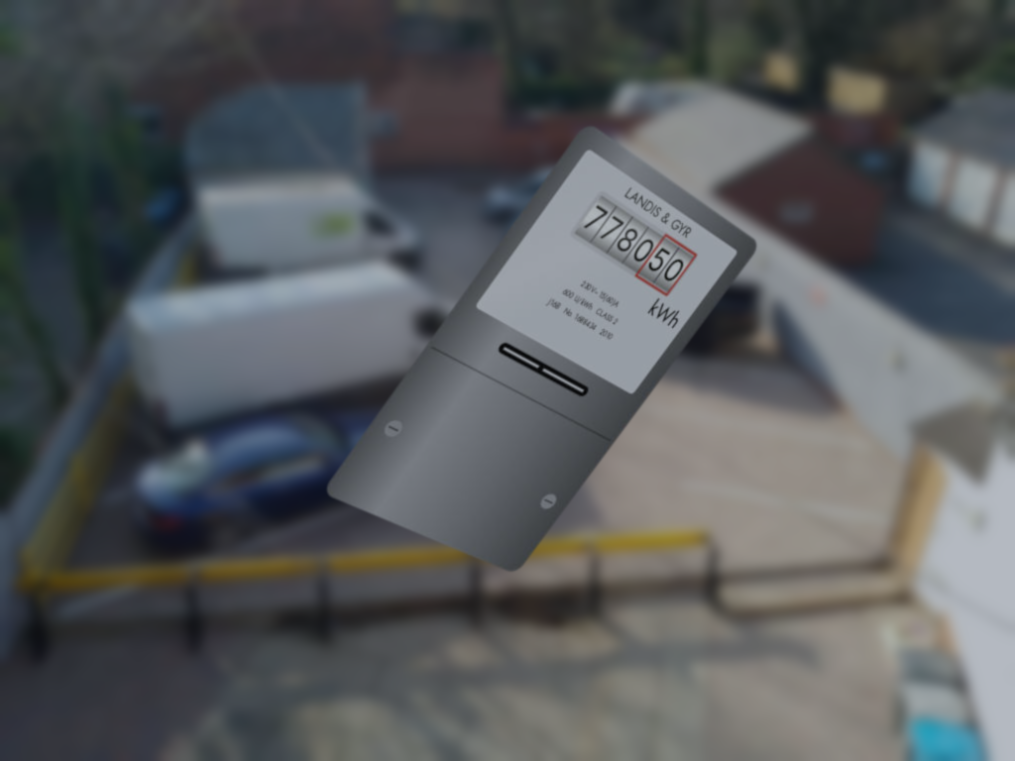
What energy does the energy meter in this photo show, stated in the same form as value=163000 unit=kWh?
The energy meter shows value=7780.50 unit=kWh
